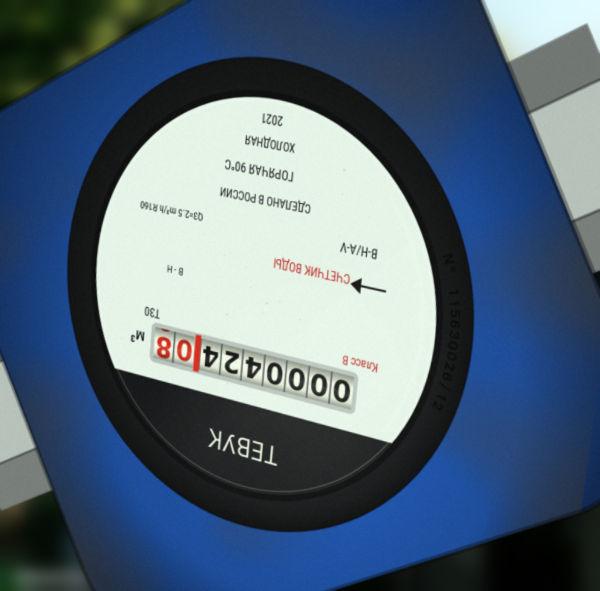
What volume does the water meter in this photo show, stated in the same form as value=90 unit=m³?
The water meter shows value=424.08 unit=m³
